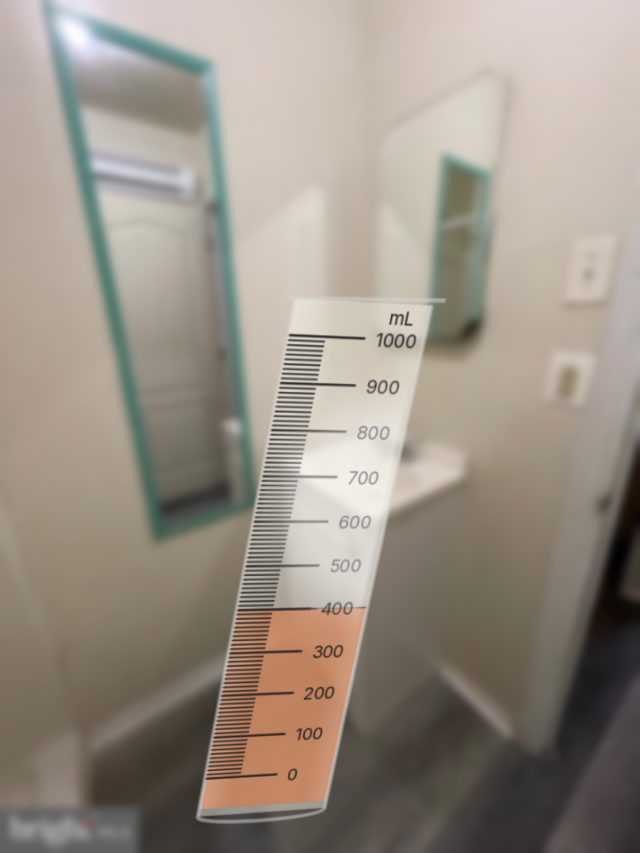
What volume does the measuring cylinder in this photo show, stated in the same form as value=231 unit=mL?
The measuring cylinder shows value=400 unit=mL
